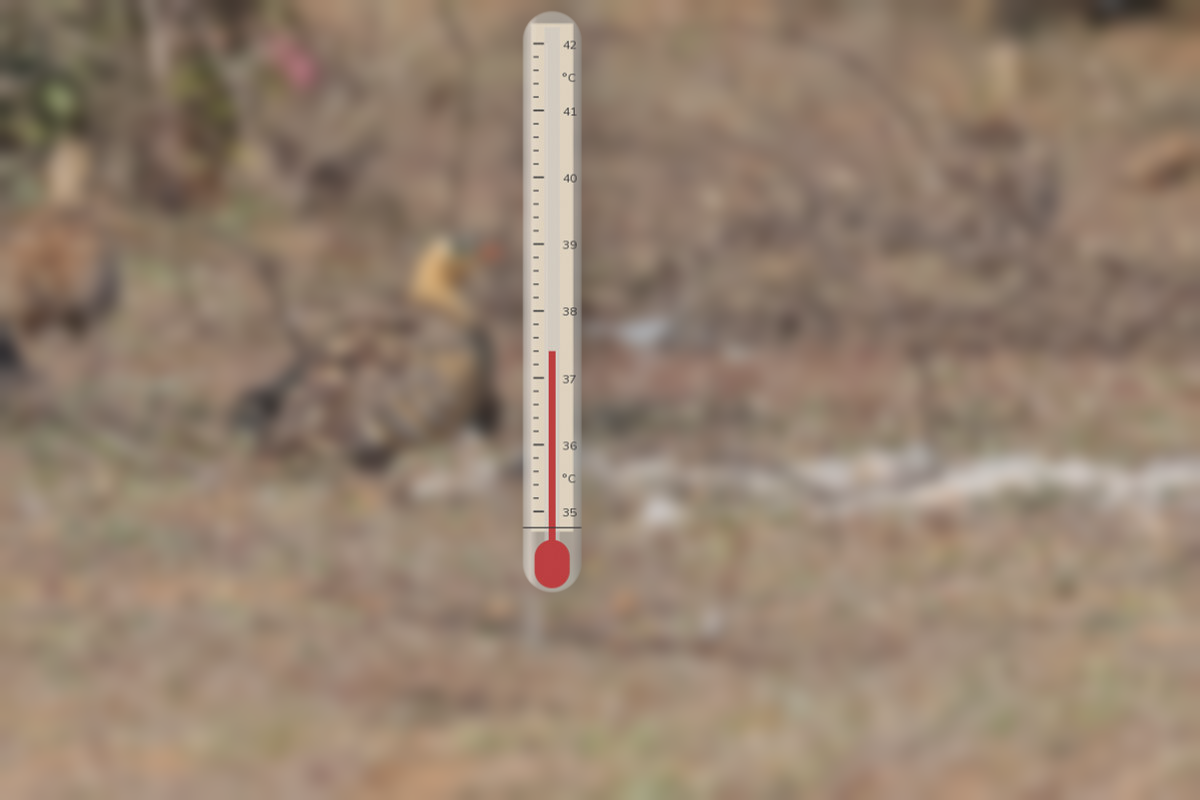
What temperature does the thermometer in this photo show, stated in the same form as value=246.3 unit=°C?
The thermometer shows value=37.4 unit=°C
